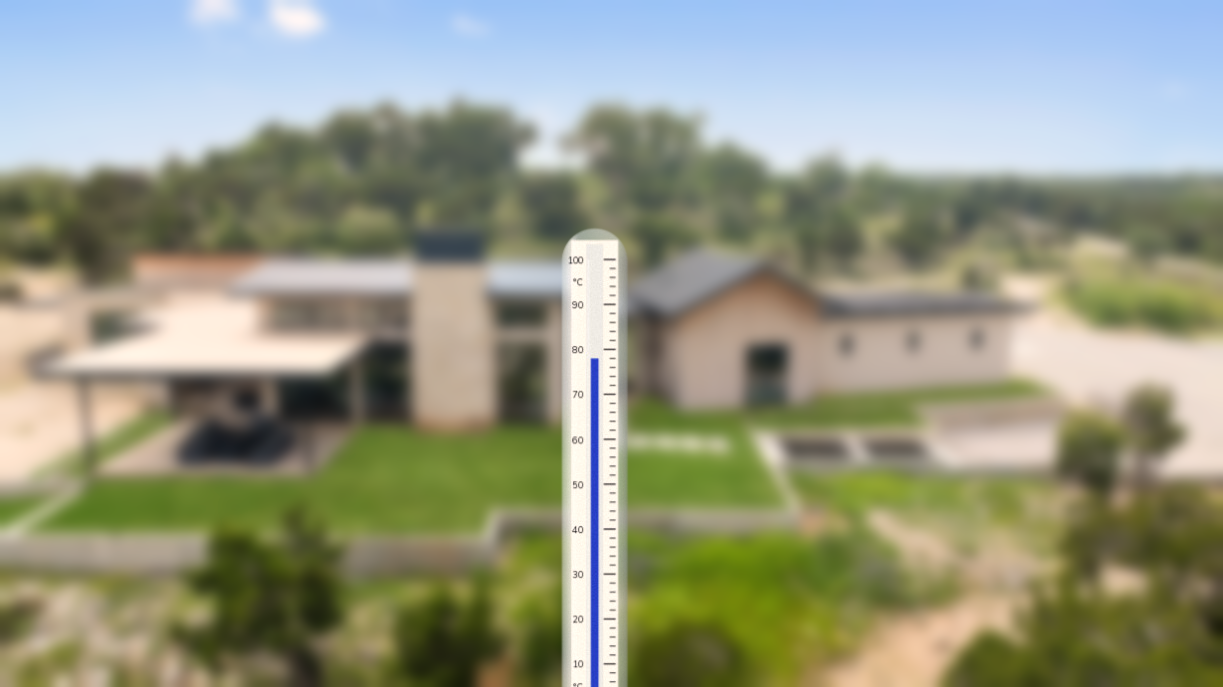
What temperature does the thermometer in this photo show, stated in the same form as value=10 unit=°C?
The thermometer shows value=78 unit=°C
